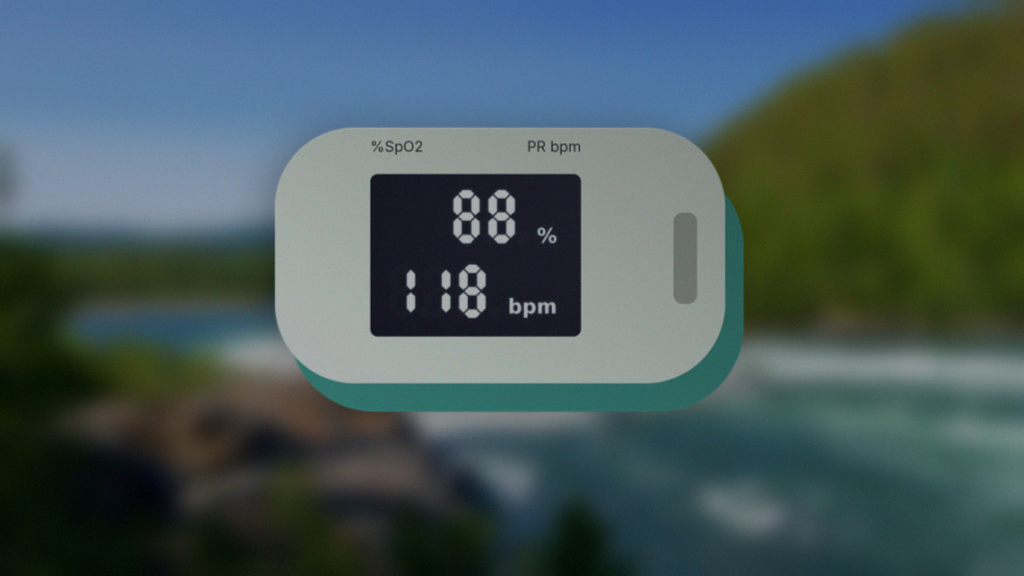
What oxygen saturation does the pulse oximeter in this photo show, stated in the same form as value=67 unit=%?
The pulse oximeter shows value=88 unit=%
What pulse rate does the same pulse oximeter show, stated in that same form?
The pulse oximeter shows value=118 unit=bpm
